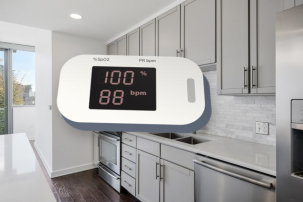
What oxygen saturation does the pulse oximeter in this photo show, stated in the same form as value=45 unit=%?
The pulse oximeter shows value=100 unit=%
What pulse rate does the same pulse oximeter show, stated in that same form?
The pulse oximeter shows value=88 unit=bpm
